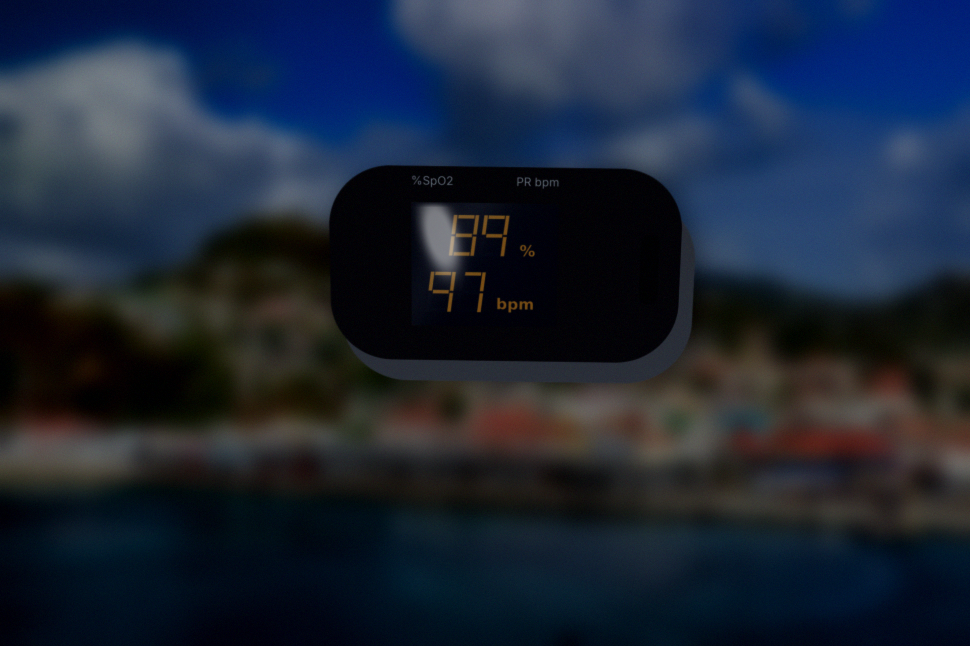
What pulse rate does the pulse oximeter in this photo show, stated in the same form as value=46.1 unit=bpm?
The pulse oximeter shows value=97 unit=bpm
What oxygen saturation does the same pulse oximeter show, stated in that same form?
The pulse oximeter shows value=89 unit=%
